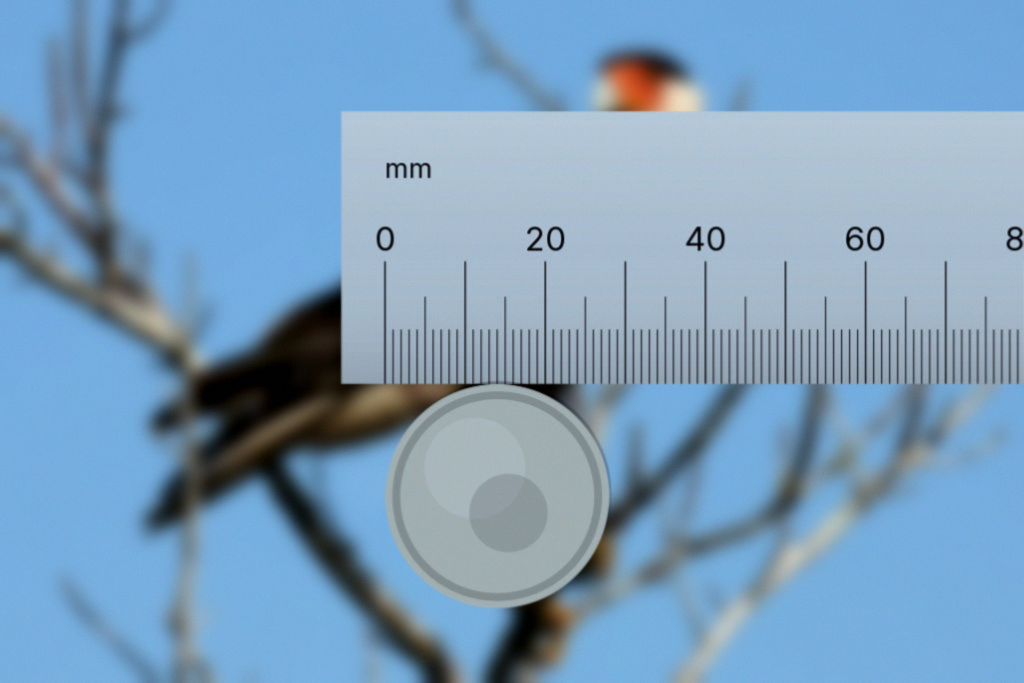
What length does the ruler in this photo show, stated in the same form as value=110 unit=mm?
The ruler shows value=28 unit=mm
